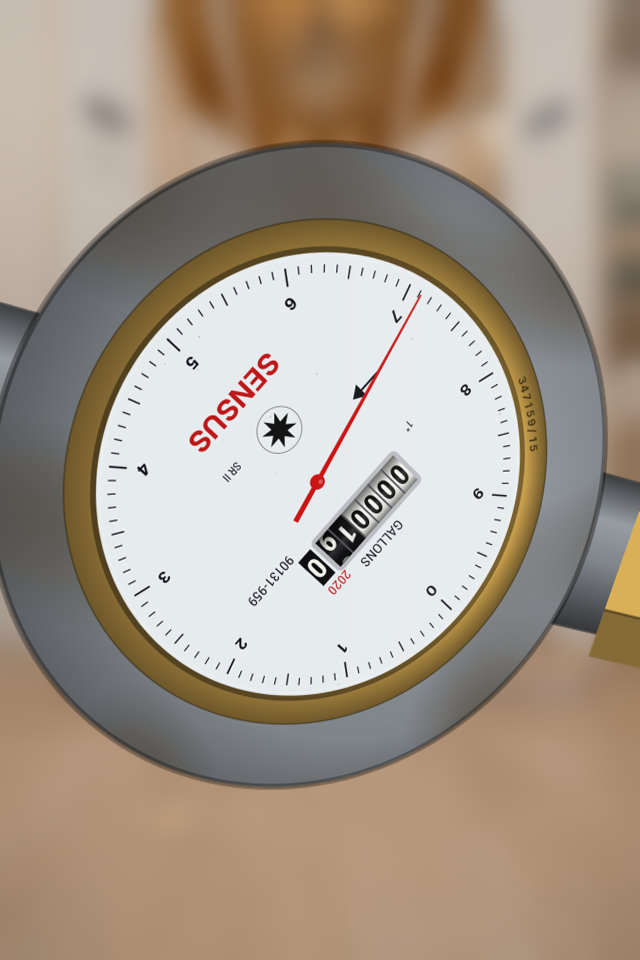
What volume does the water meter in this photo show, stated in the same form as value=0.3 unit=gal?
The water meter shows value=187.1 unit=gal
